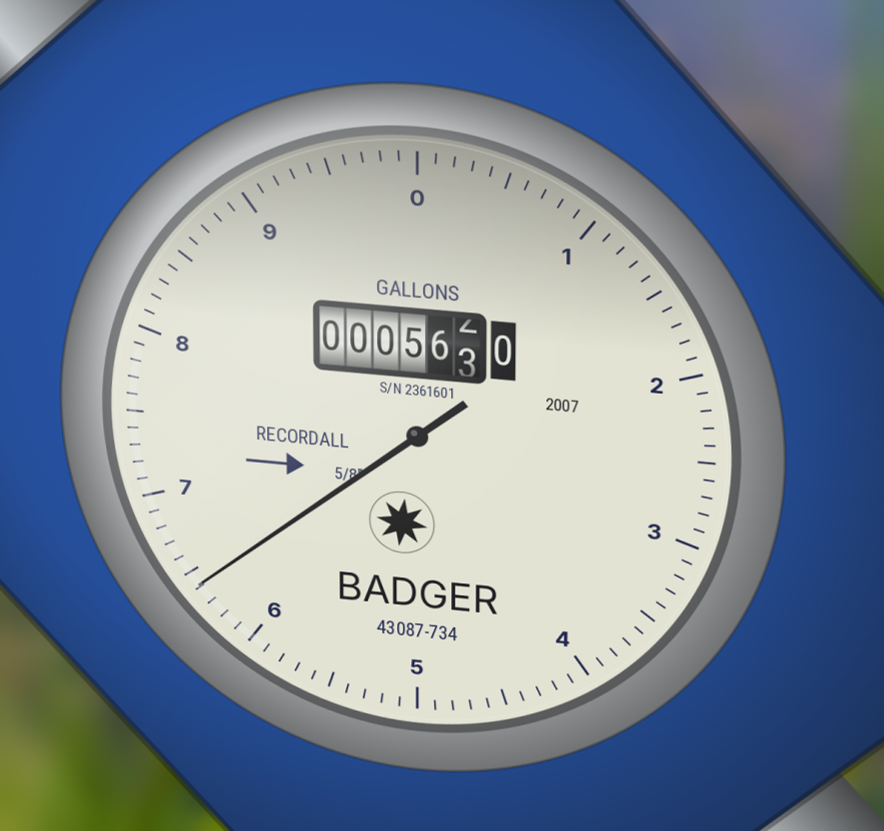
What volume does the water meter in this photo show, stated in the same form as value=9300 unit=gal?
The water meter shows value=5626.4 unit=gal
